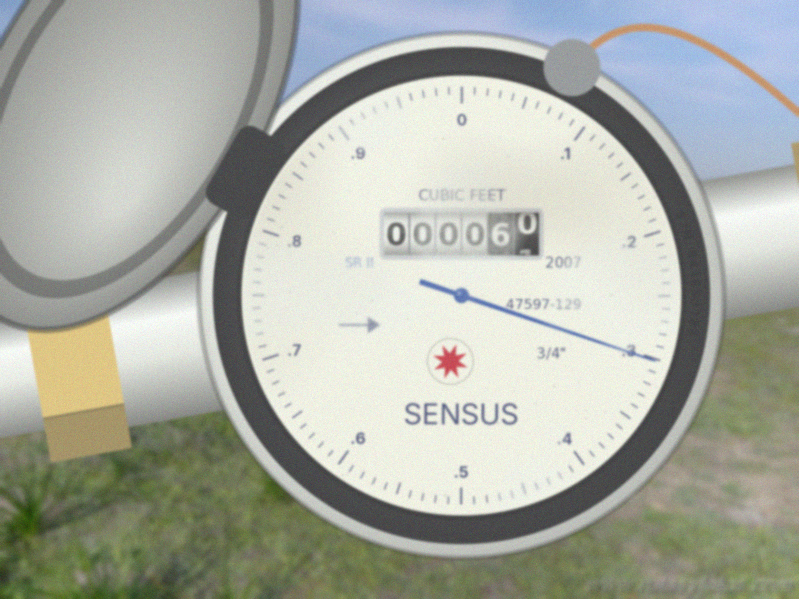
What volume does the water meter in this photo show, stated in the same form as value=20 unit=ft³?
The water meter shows value=60.30 unit=ft³
